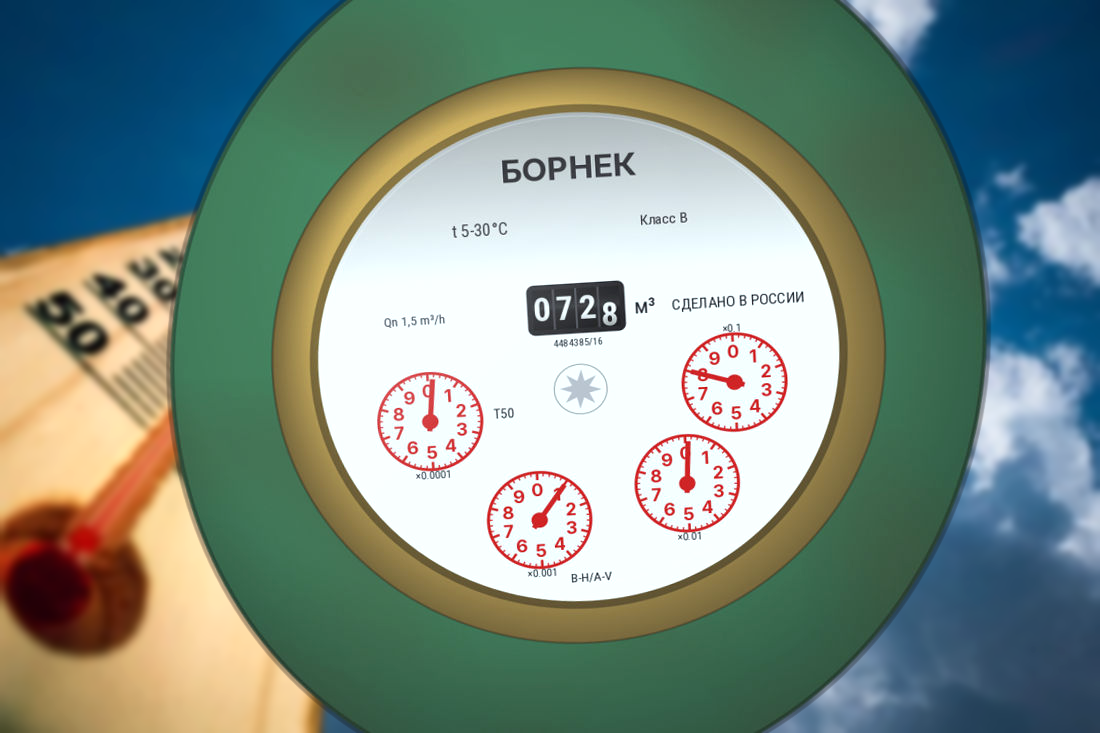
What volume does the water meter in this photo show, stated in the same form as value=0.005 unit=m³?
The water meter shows value=727.8010 unit=m³
